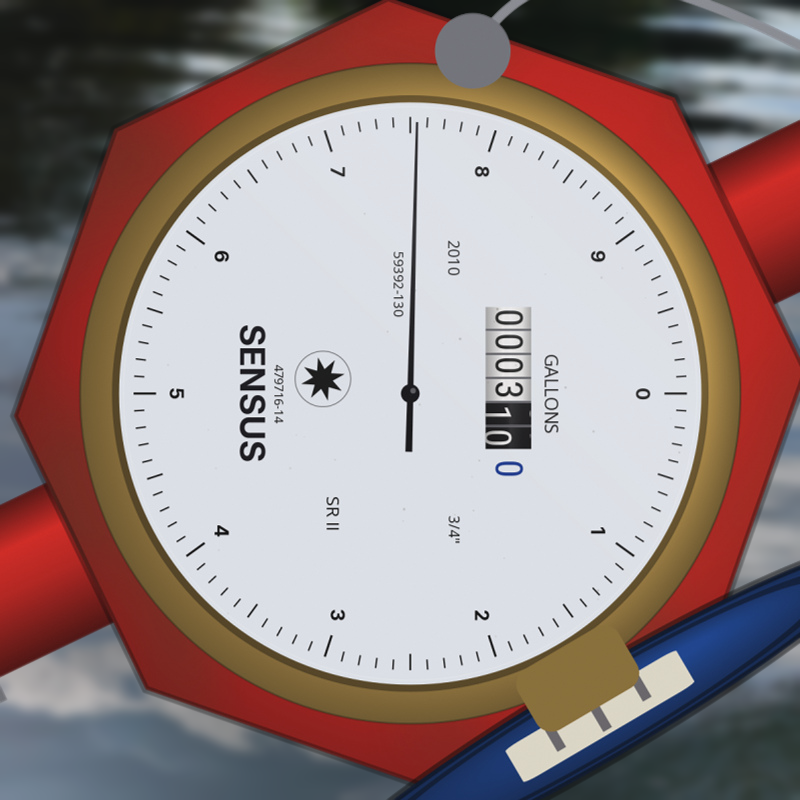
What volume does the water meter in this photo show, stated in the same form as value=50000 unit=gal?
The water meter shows value=3097.5 unit=gal
